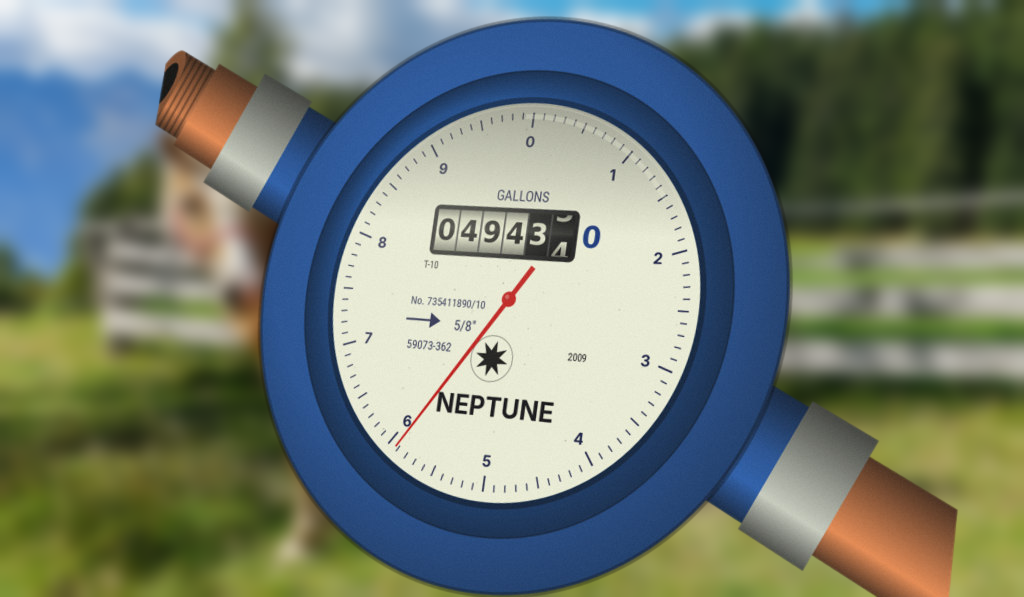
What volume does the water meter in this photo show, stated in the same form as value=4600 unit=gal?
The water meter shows value=494335.9 unit=gal
